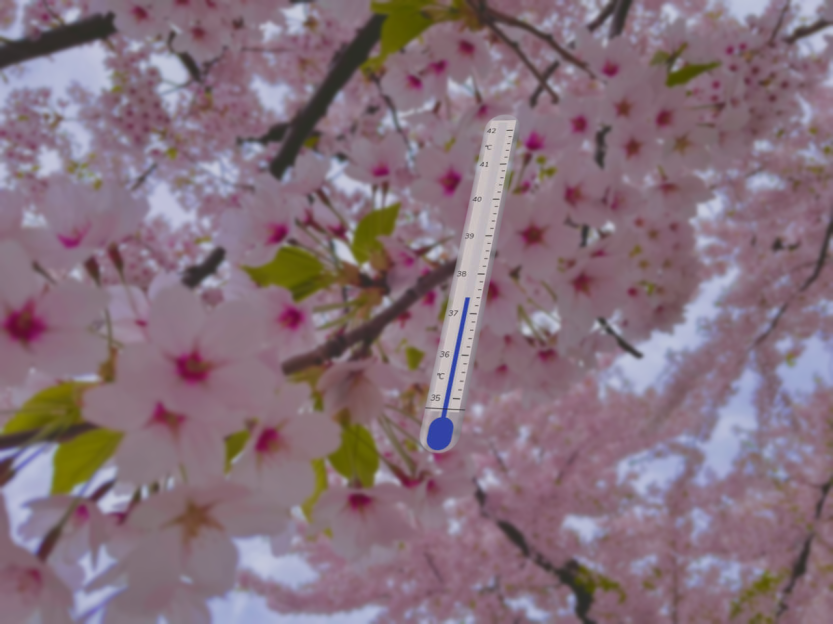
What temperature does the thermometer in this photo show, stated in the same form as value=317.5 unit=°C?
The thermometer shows value=37.4 unit=°C
